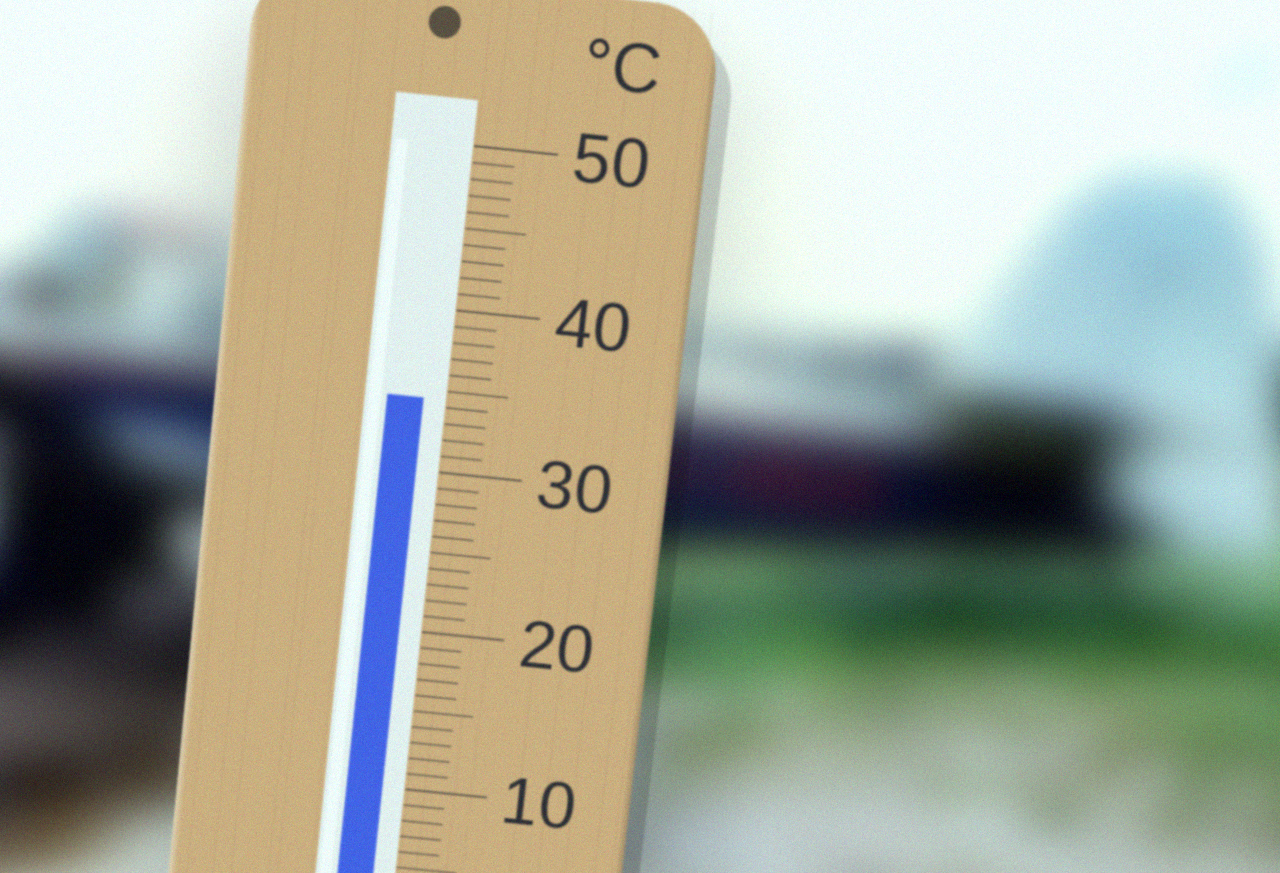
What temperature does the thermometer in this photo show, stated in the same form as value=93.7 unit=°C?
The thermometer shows value=34.5 unit=°C
